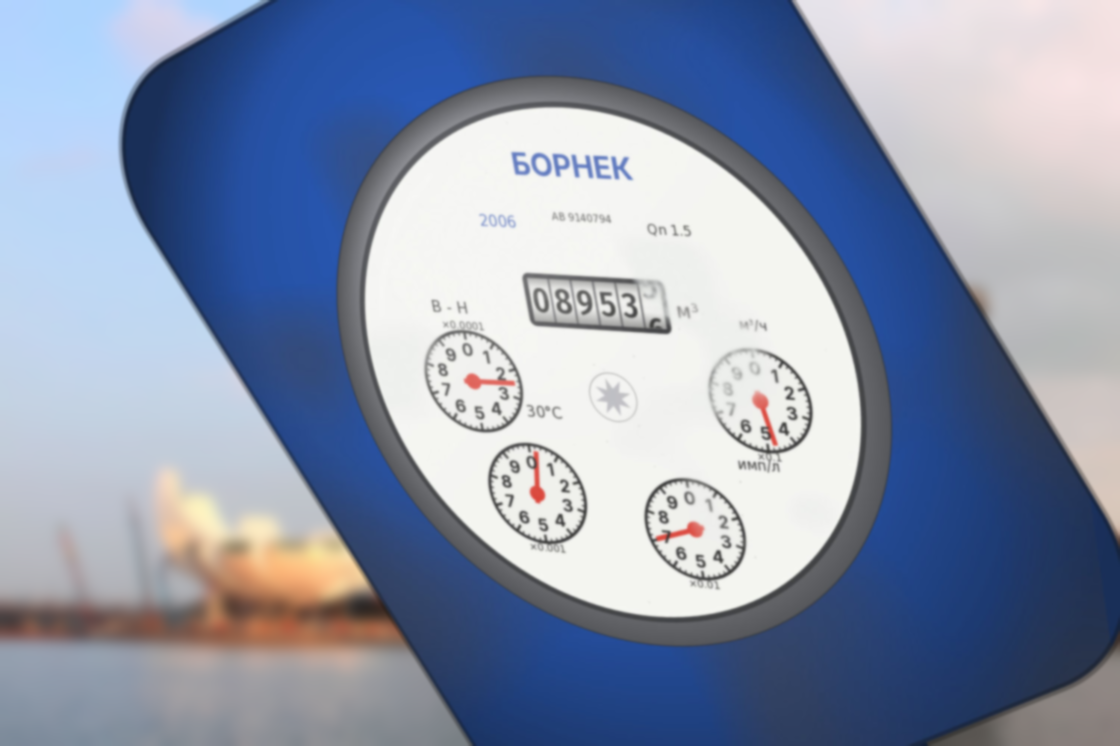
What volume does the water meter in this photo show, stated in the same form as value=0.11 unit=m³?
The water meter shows value=89535.4702 unit=m³
